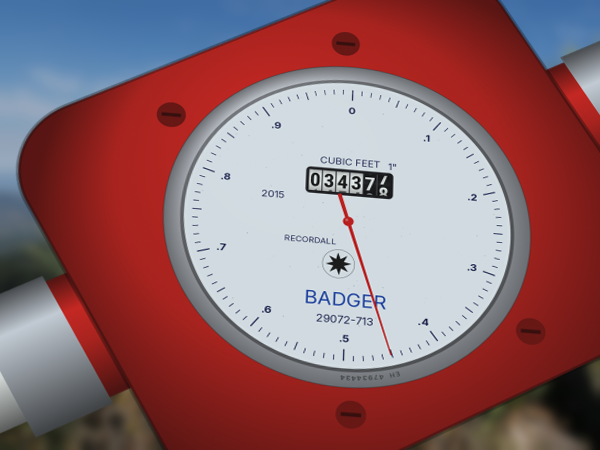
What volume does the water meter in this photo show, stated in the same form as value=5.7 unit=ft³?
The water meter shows value=34377.45 unit=ft³
